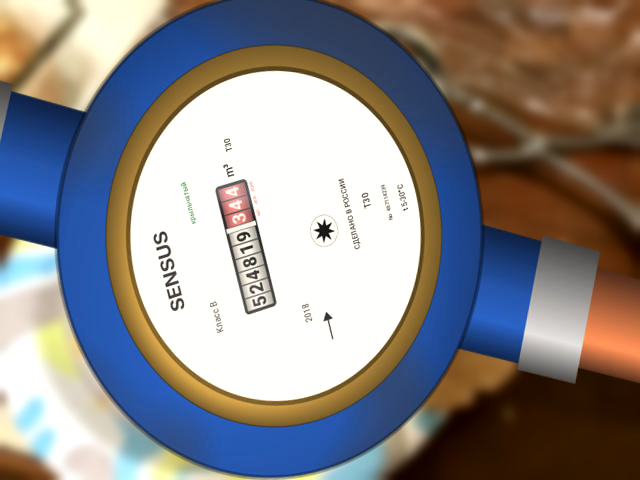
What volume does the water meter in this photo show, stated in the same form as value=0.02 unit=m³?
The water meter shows value=524819.344 unit=m³
